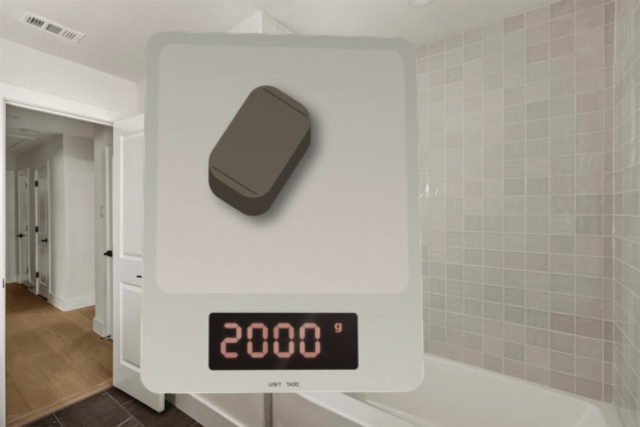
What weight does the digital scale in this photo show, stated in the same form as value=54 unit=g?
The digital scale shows value=2000 unit=g
